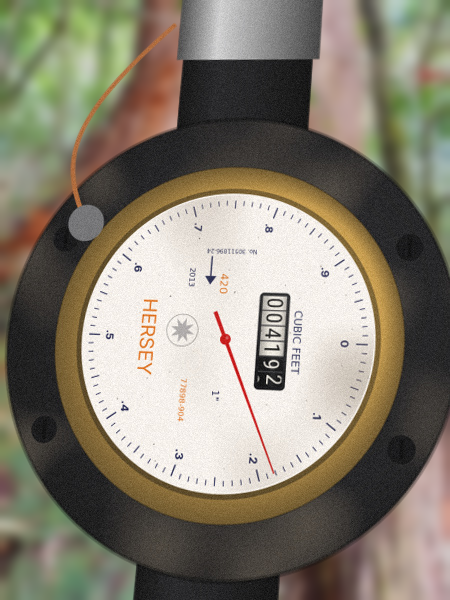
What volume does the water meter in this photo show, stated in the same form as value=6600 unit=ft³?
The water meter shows value=4192.18 unit=ft³
